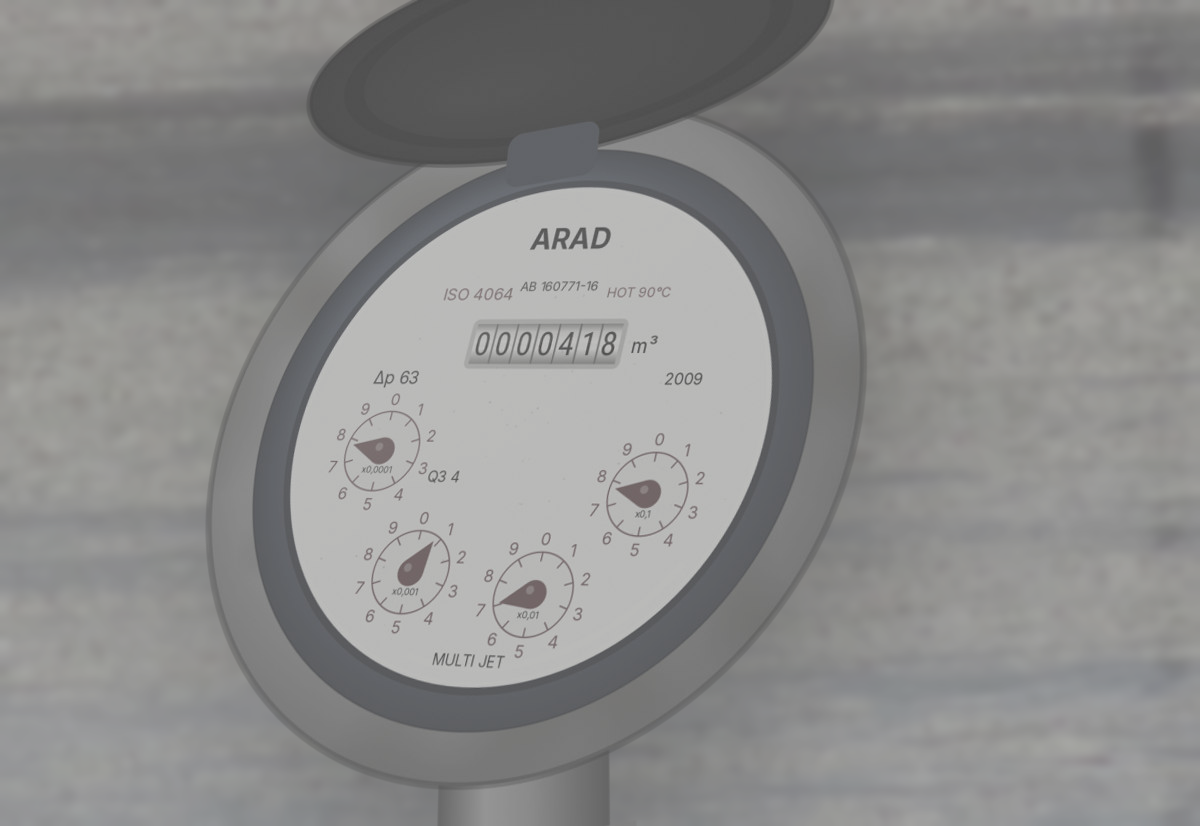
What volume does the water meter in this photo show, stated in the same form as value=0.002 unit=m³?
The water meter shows value=418.7707 unit=m³
